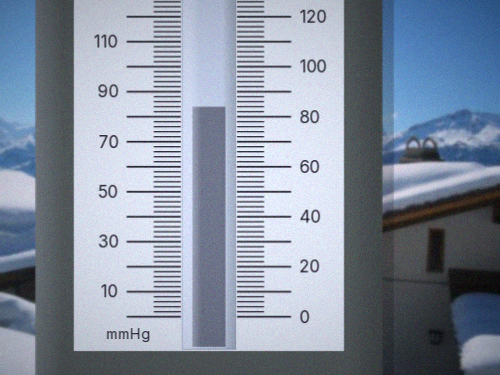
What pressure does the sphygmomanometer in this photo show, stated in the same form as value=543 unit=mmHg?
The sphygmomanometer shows value=84 unit=mmHg
